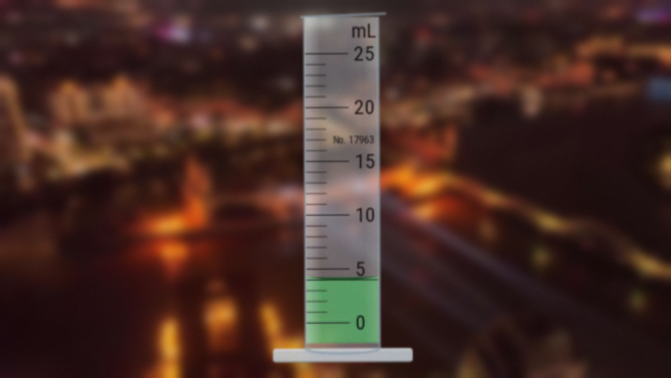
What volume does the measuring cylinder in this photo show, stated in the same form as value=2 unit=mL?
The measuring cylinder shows value=4 unit=mL
